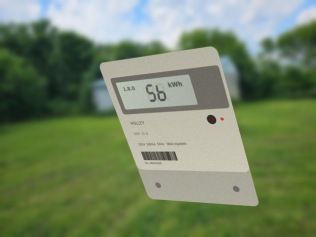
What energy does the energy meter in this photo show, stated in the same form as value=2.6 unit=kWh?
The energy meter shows value=56 unit=kWh
